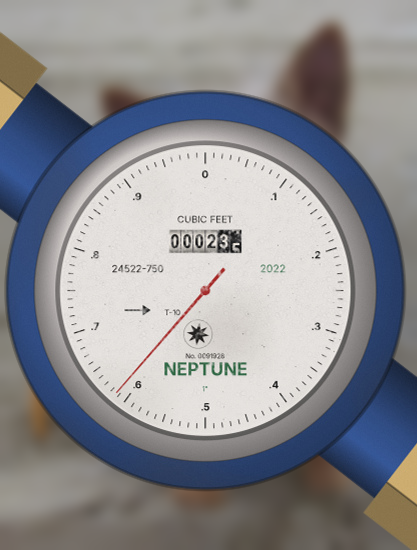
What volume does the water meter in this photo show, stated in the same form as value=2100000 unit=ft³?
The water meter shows value=234.61 unit=ft³
